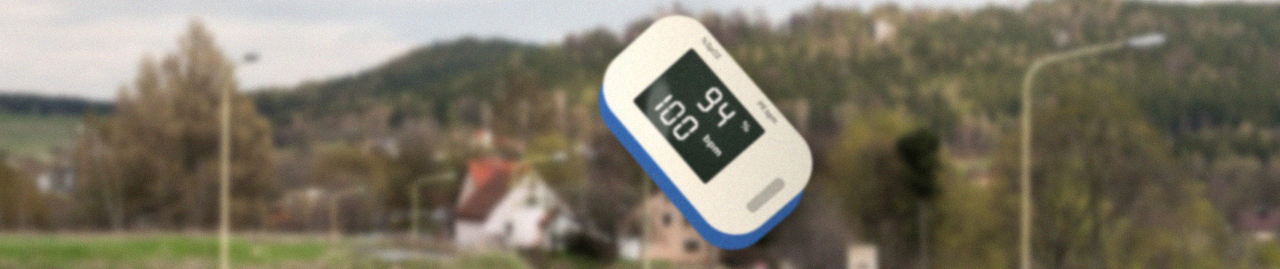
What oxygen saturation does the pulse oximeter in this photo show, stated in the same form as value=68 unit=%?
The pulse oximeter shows value=94 unit=%
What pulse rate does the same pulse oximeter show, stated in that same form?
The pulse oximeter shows value=100 unit=bpm
